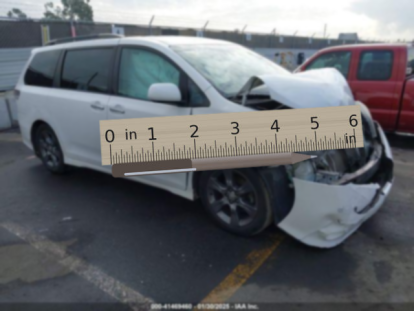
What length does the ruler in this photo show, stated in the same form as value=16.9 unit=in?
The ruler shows value=5 unit=in
